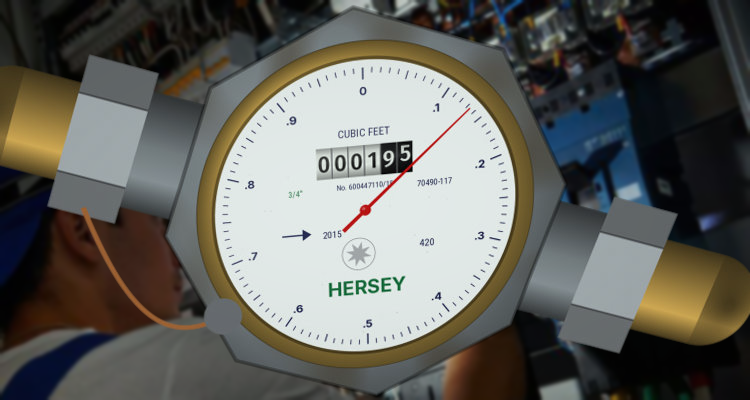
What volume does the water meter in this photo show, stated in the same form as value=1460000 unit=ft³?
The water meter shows value=195.13 unit=ft³
